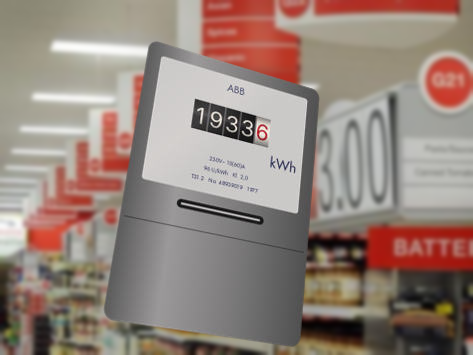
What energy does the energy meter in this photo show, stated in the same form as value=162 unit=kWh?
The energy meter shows value=1933.6 unit=kWh
